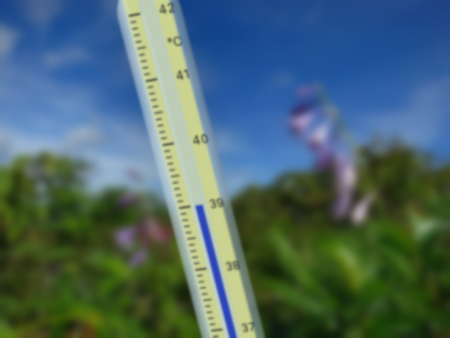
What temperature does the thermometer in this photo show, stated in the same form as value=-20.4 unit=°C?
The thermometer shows value=39 unit=°C
